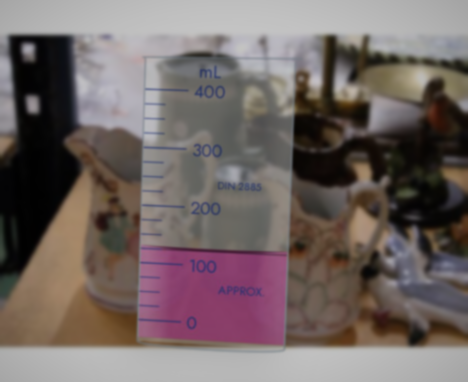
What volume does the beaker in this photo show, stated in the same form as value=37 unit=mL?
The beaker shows value=125 unit=mL
